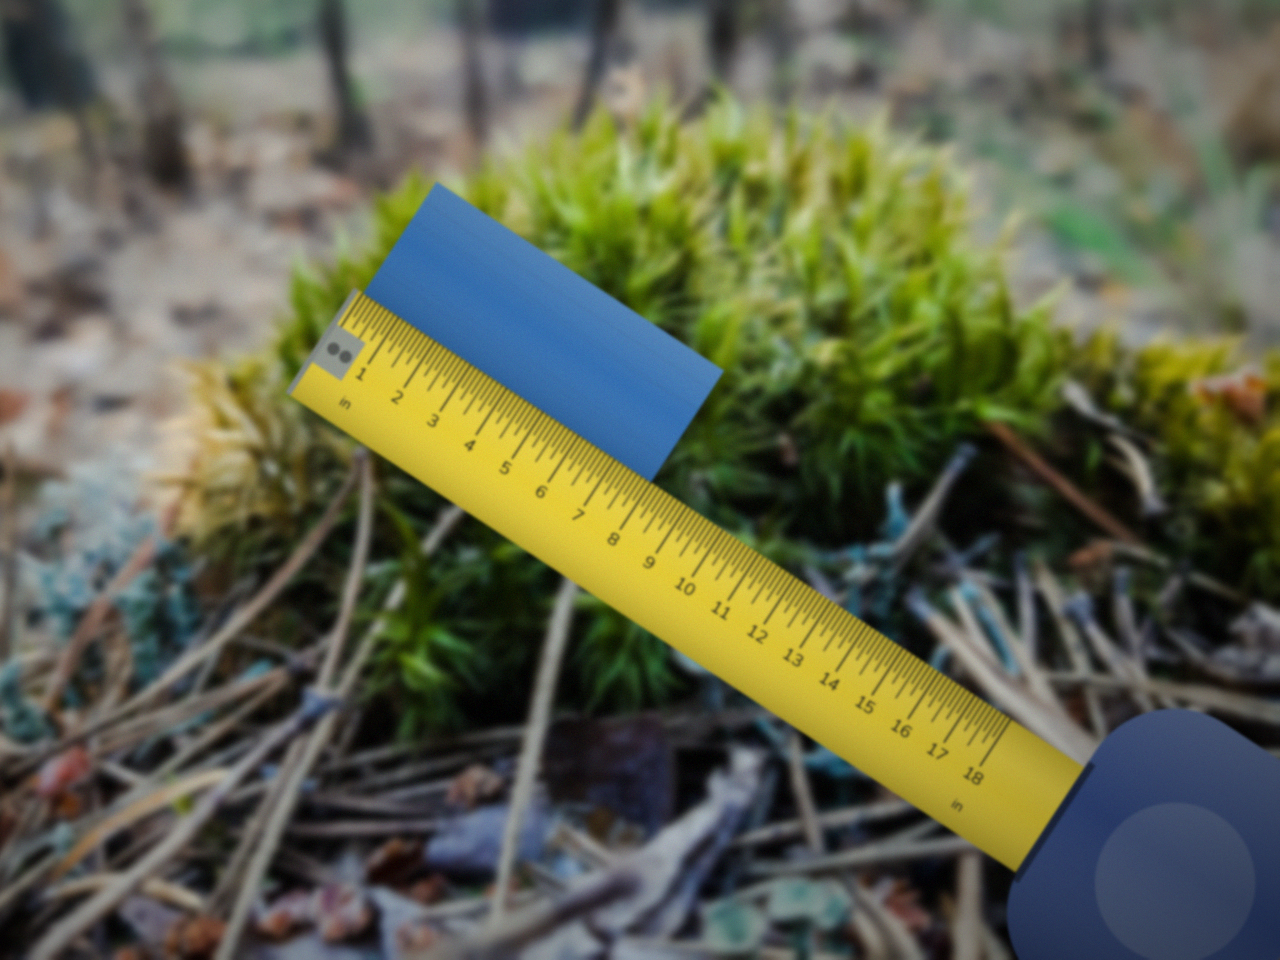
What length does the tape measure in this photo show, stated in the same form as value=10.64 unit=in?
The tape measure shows value=8 unit=in
